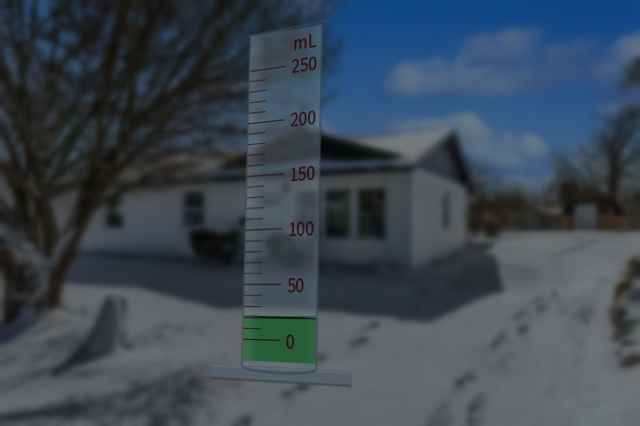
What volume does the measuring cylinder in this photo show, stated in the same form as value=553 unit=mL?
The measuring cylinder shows value=20 unit=mL
